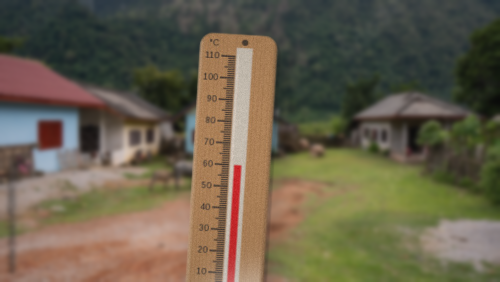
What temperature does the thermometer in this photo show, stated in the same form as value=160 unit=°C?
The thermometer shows value=60 unit=°C
